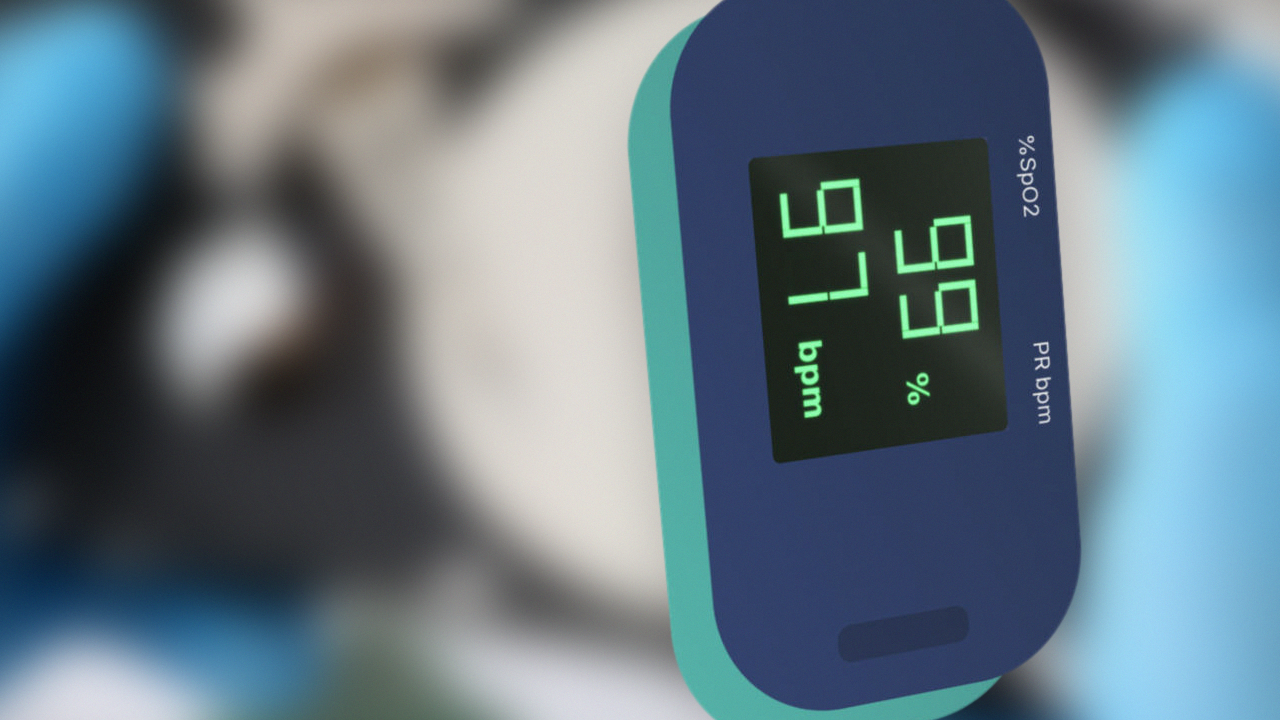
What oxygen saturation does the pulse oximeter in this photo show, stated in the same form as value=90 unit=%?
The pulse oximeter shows value=99 unit=%
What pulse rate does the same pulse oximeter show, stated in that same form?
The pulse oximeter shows value=97 unit=bpm
